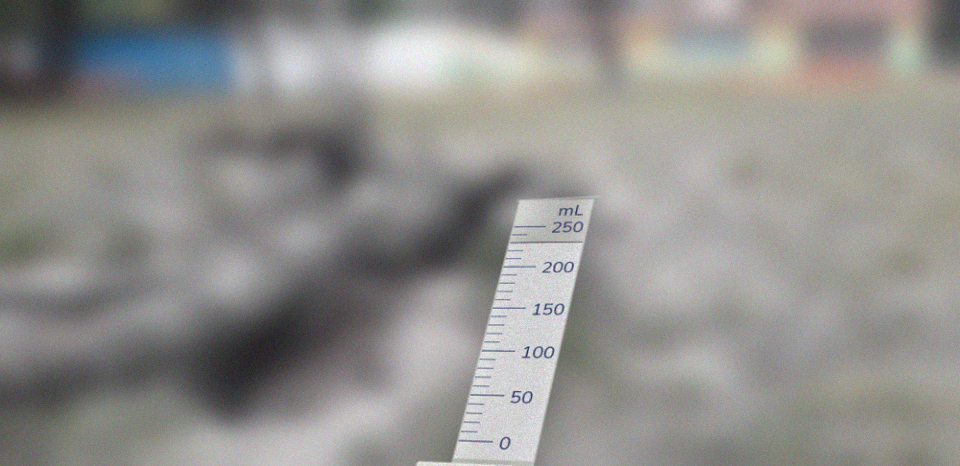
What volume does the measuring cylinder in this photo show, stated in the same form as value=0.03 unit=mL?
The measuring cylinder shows value=230 unit=mL
